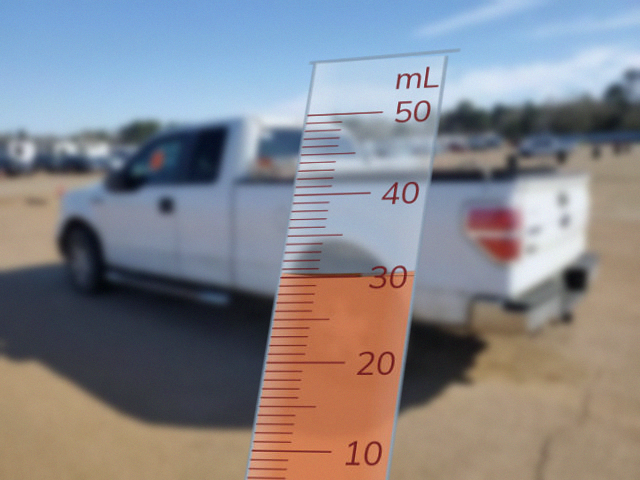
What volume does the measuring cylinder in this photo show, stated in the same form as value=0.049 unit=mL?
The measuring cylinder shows value=30 unit=mL
